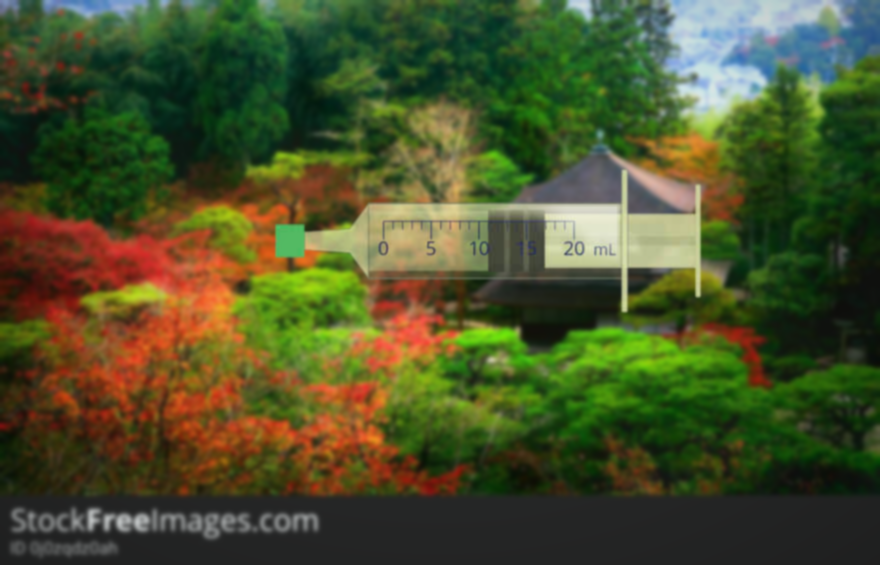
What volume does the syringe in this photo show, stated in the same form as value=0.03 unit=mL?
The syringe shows value=11 unit=mL
